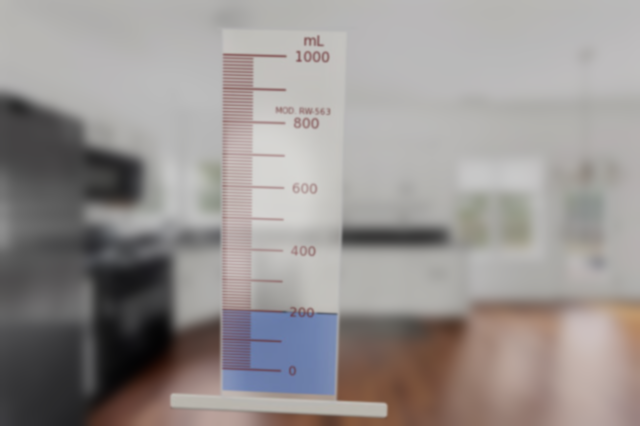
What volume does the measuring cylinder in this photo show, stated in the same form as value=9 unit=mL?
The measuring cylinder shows value=200 unit=mL
